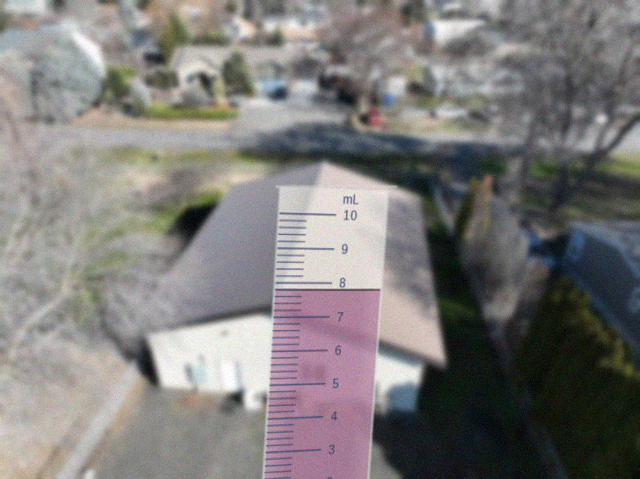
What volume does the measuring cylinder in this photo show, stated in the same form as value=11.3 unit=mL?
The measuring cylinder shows value=7.8 unit=mL
